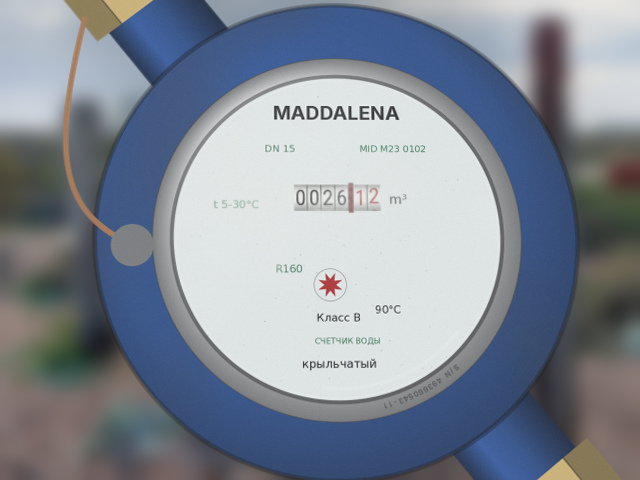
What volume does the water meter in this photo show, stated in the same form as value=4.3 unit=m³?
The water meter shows value=26.12 unit=m³
